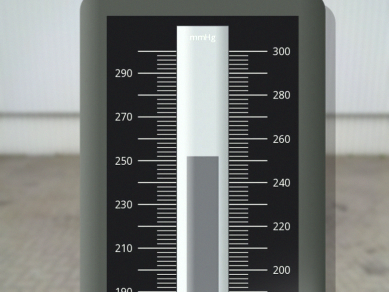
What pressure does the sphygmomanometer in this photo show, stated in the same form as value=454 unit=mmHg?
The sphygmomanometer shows value=252 unit=mmHg
